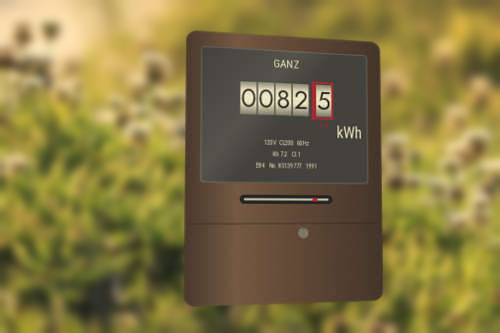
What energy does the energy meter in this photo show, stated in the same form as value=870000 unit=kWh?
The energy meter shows value=82.5 unit=kWh
